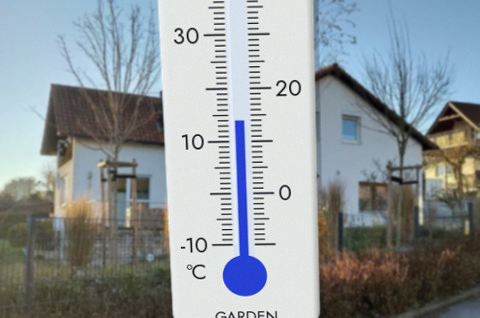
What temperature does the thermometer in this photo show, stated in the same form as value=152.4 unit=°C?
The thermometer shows value=14 unit=°C
